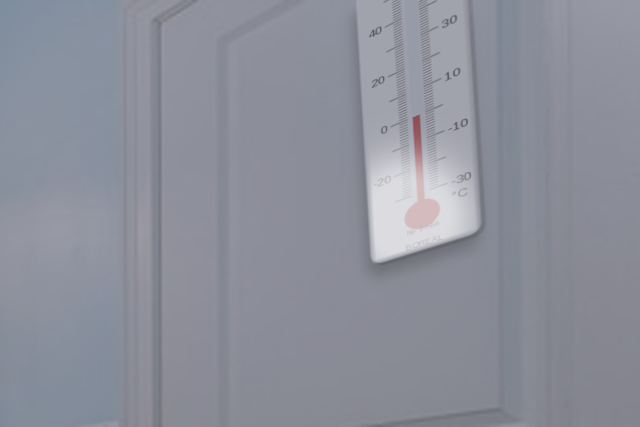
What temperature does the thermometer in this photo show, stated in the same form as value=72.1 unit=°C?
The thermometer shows value=0 unit=°C
